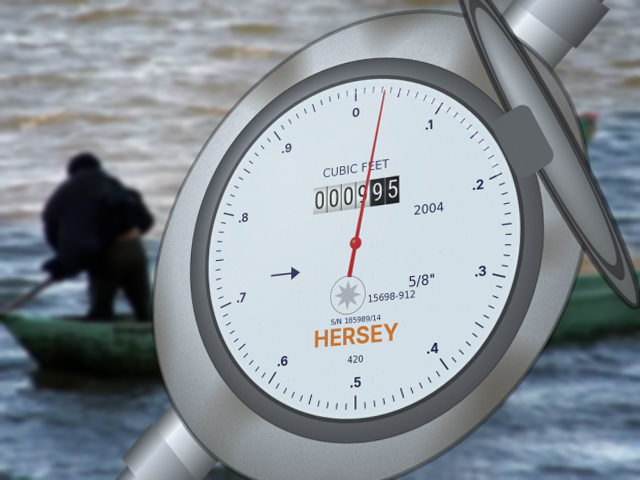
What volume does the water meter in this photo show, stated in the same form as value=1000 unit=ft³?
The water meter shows value=995.03 unit=ft³
